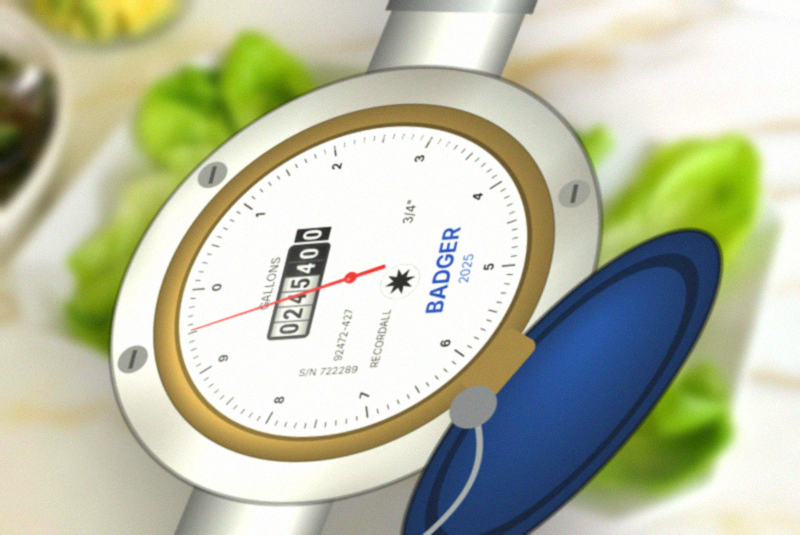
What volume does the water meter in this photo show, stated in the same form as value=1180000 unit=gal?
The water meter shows value=245399.5 unit=gal
